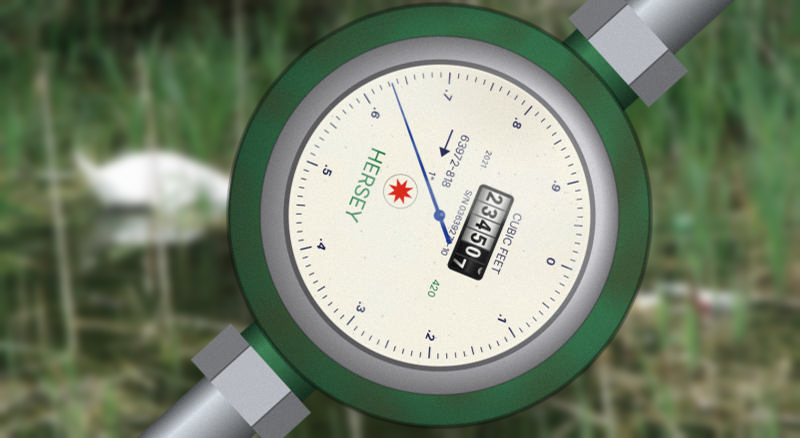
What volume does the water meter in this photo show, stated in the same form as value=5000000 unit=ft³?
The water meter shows value=234506.63 unit=ft³
